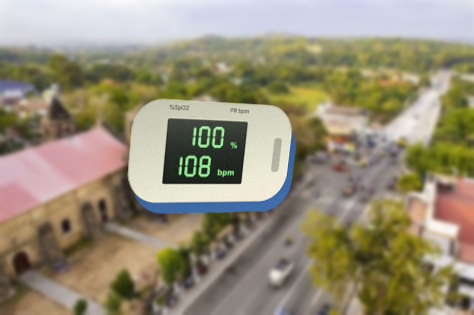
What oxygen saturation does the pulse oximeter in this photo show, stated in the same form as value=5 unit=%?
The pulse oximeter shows value=100 unit=%
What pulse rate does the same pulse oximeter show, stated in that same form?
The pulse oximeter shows value=108 unit=bpm
